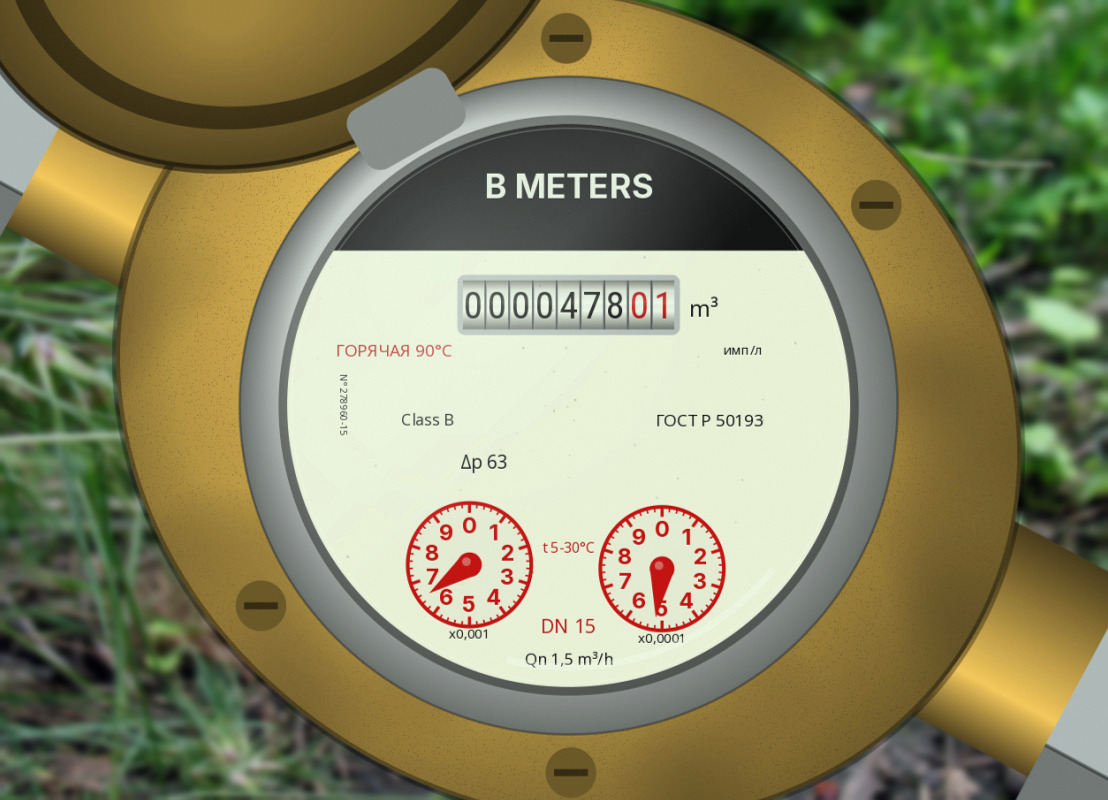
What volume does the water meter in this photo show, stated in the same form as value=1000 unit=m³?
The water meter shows value=478.0165 unit=m³
